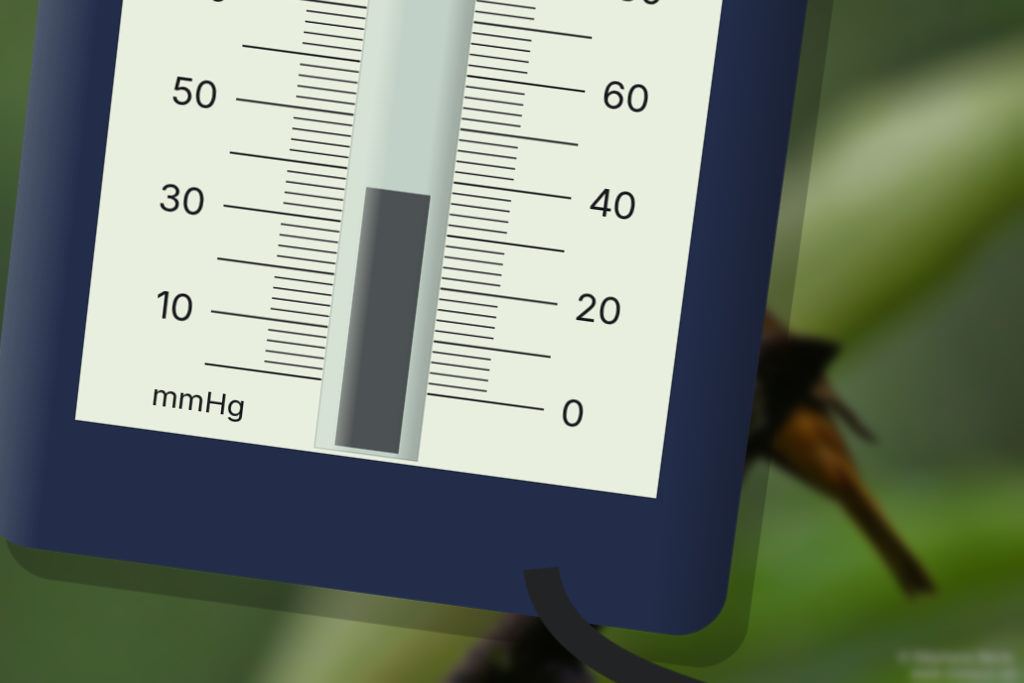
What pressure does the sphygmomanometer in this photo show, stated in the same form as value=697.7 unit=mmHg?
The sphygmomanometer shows value=37 unit=mmHg
